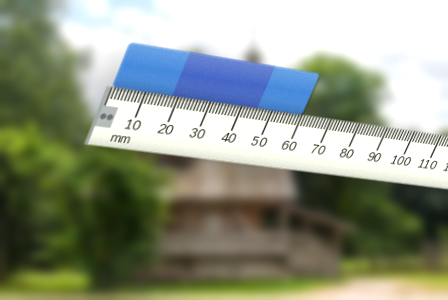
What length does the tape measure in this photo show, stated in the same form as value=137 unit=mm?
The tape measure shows value=60 unit=mm
